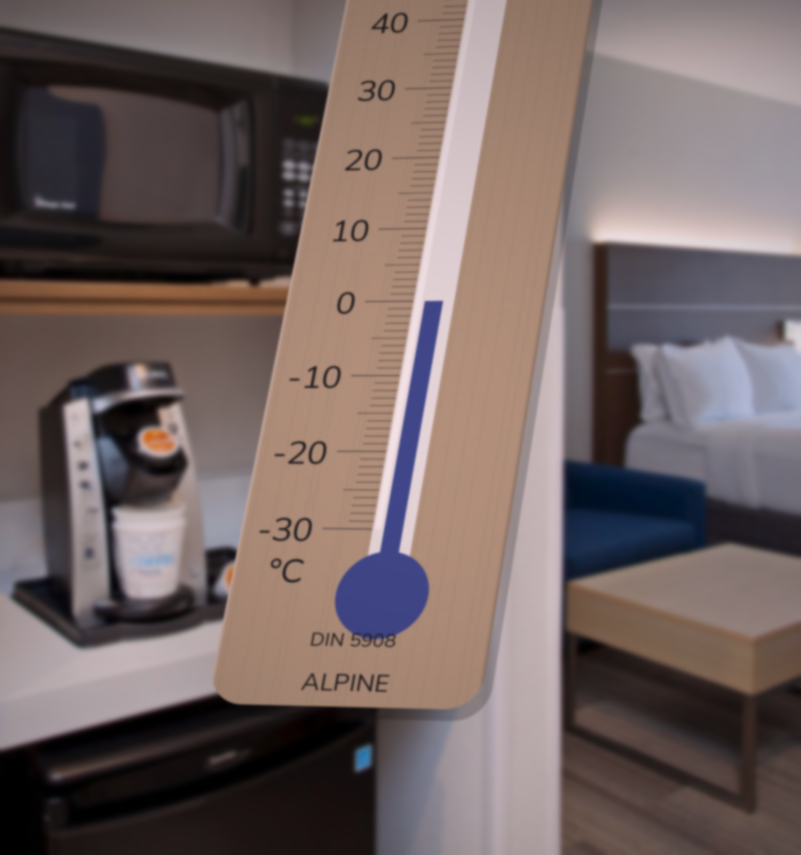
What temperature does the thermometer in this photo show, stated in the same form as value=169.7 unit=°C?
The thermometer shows value=0 unit=°C
